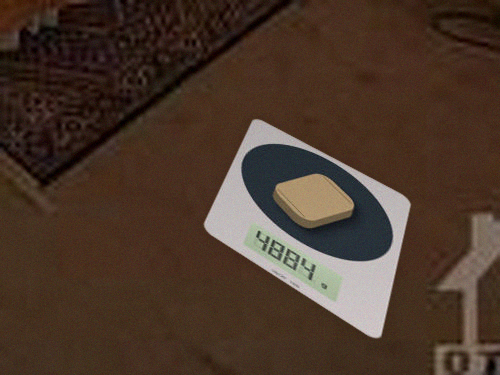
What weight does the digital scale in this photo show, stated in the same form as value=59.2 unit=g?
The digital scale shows value=4884 unit=g
